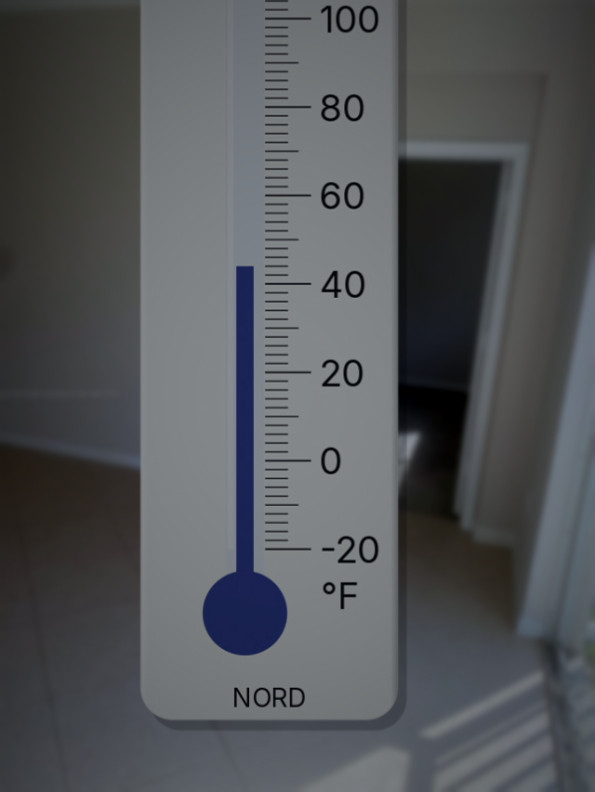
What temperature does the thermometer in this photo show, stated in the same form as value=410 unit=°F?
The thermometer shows value=44 unit=°F
